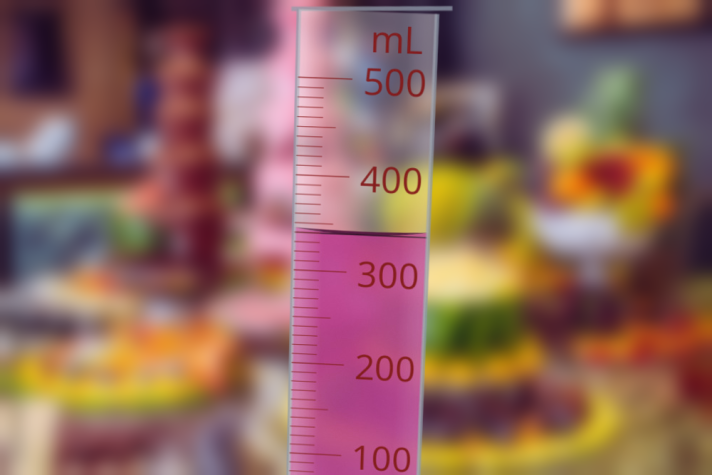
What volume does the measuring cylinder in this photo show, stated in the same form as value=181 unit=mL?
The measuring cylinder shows value=340 unit=mL
